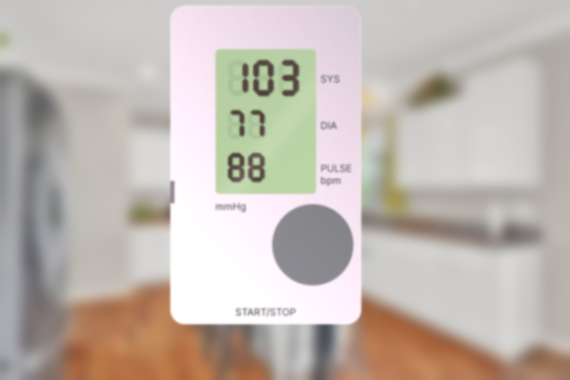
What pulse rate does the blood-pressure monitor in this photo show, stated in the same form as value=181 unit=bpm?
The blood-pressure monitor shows value=88 unit=bpm
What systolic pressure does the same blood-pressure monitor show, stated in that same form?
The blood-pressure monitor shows value=103 unit=mmHg
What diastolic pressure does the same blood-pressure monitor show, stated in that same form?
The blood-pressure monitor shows value=77 unit=mmHg
